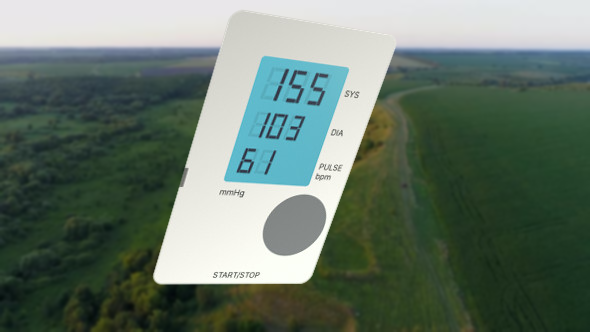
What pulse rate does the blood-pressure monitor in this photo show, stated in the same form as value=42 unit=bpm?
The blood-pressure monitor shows value=61 unit=bpm
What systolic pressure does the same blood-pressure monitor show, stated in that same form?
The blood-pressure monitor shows value=155 unit=mmHg
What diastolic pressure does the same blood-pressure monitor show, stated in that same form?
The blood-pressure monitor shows value=103 unit=mmHg
